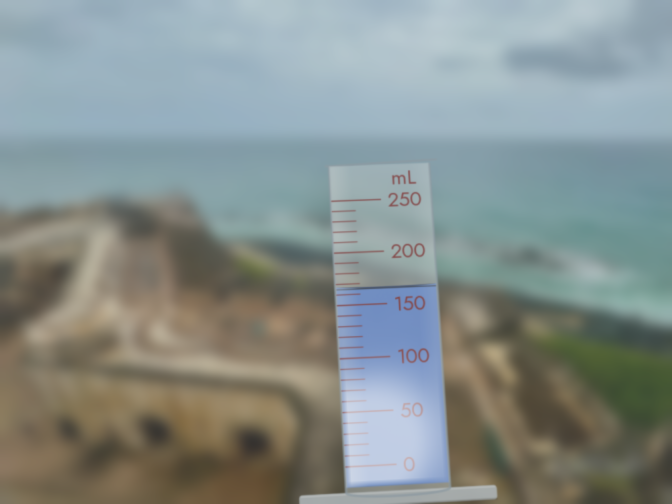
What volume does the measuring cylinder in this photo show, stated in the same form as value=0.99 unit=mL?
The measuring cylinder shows value=165 unit=mL
